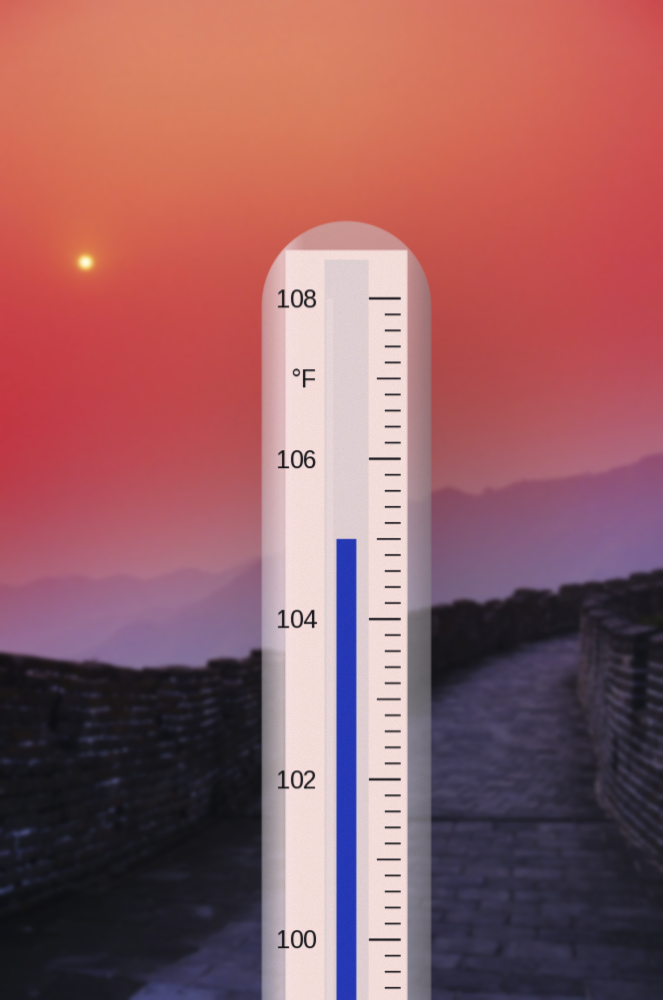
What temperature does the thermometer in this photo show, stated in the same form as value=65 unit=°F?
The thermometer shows value=105 unit=°F
